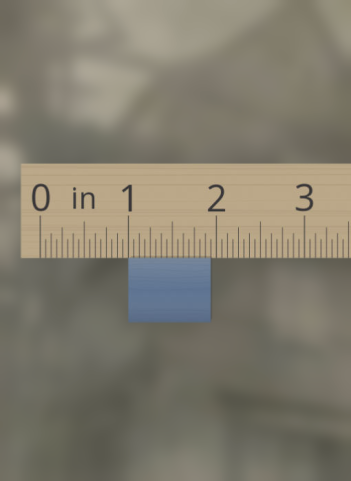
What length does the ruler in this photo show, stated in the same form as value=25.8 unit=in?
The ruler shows value=0.9375 unit=in
